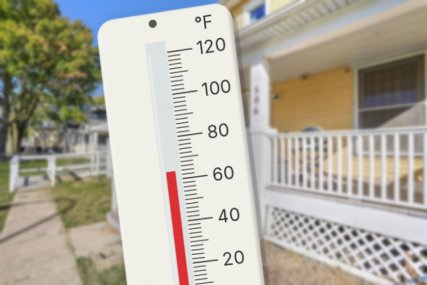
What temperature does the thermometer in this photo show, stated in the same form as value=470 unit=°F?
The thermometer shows value=64 unit=°F
